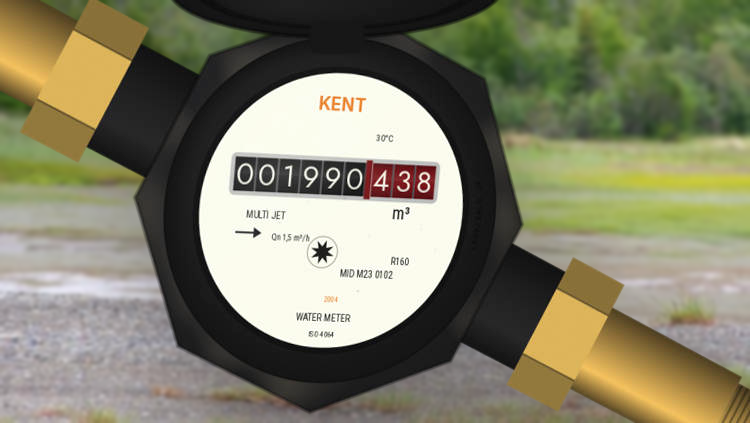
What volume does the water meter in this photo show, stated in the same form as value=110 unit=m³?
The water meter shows value=1990.438 unit=m³
